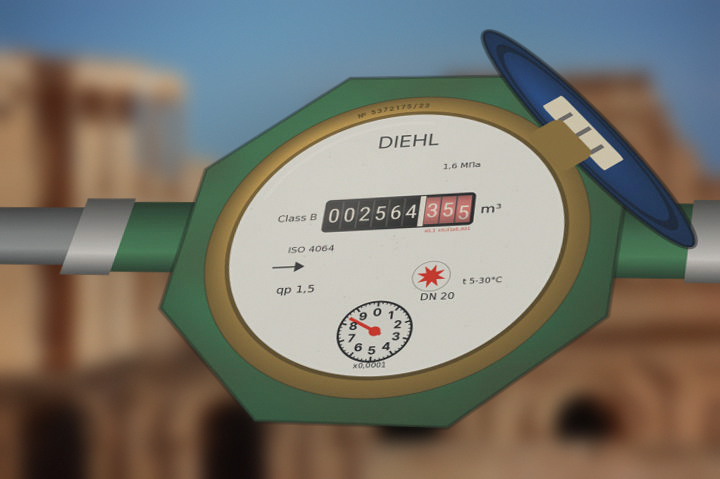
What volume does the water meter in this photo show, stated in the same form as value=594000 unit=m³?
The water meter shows value=2564.3548 unit=m³
